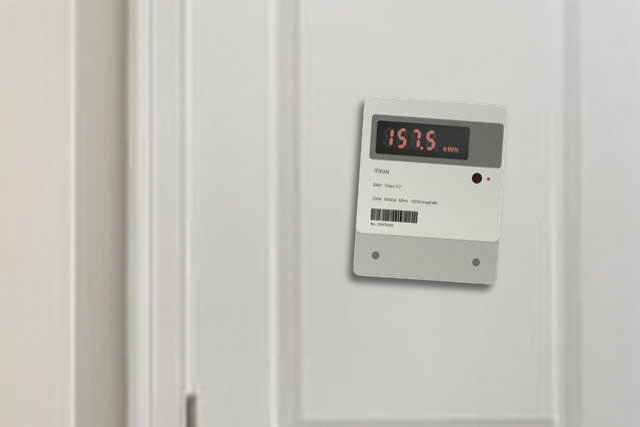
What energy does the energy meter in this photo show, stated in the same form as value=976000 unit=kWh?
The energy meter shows value=157.5 unit=kWh
